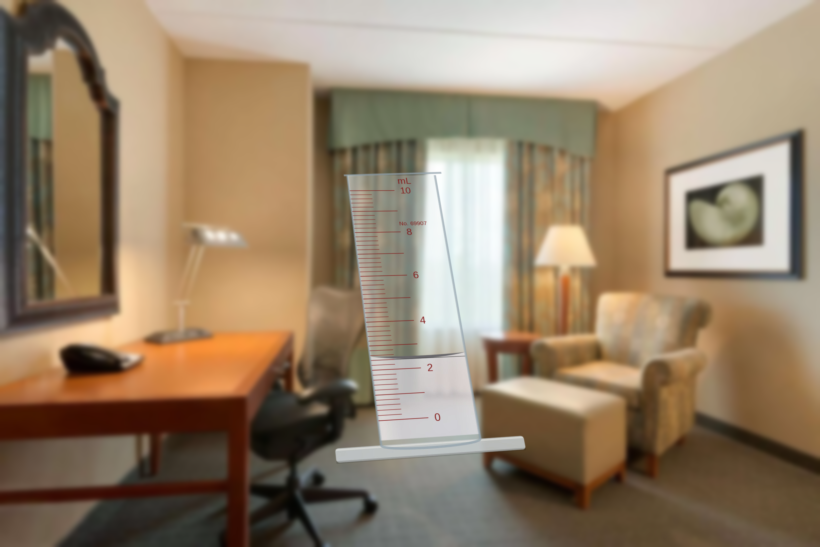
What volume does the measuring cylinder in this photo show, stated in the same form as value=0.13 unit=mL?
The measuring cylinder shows value=2.4 unit=mL
